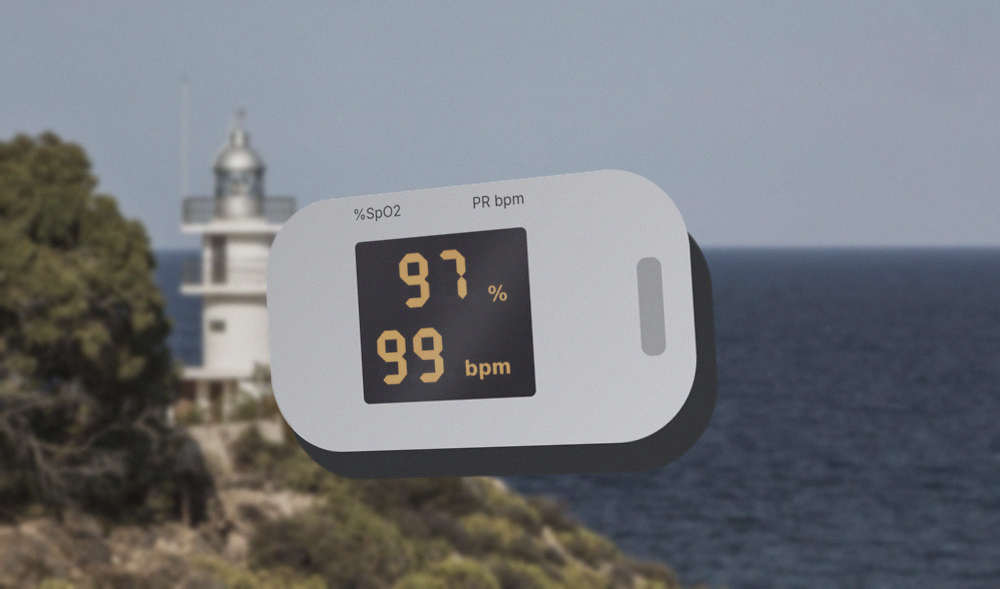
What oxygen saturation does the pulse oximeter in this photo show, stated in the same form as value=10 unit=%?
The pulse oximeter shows value=97 unit=%
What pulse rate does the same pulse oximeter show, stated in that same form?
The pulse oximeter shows value=99 unit=bpm
